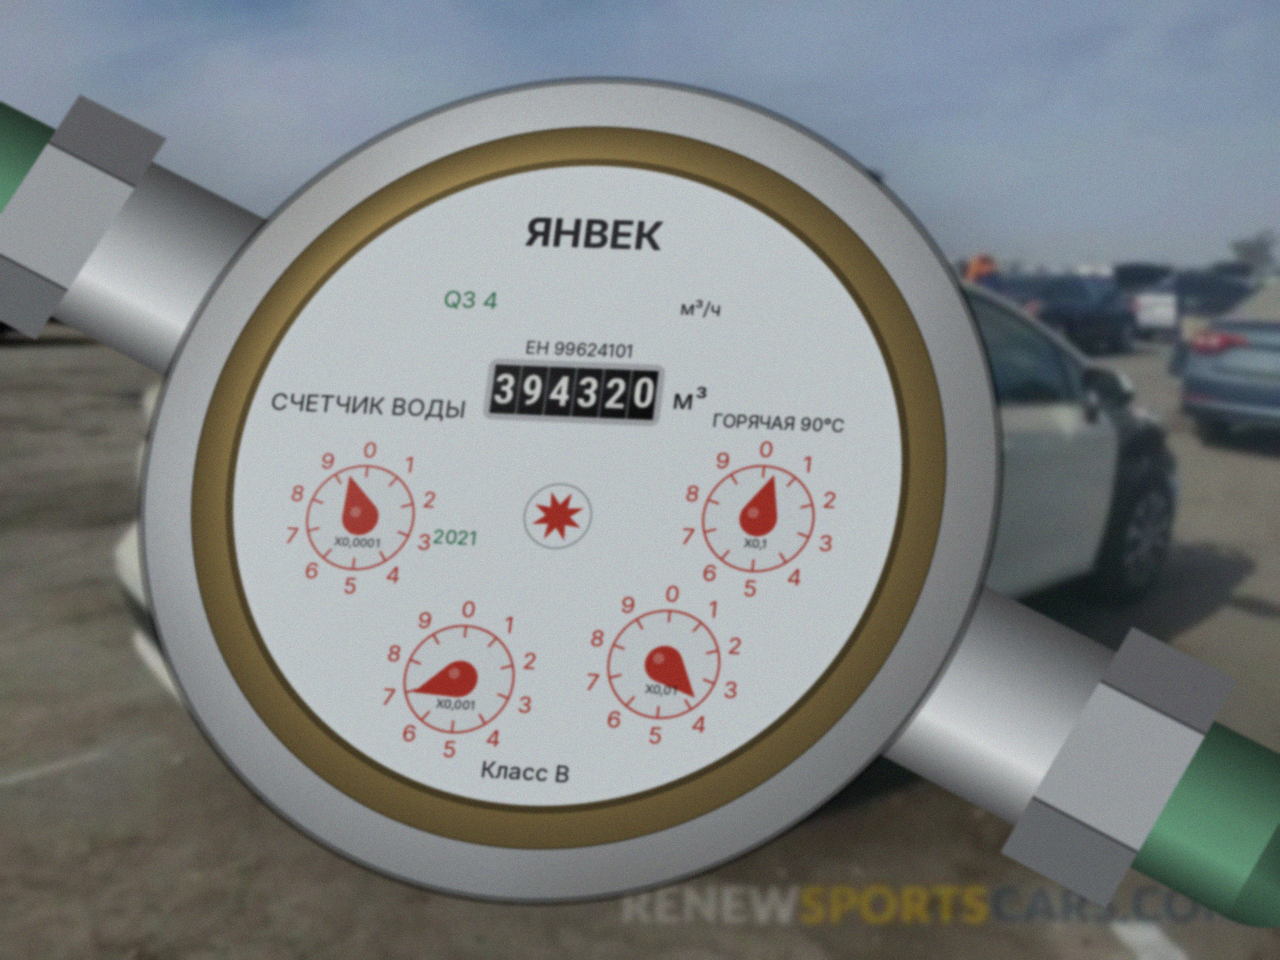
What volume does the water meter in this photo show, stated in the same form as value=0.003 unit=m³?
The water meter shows value=394320.0369 unit=m³
